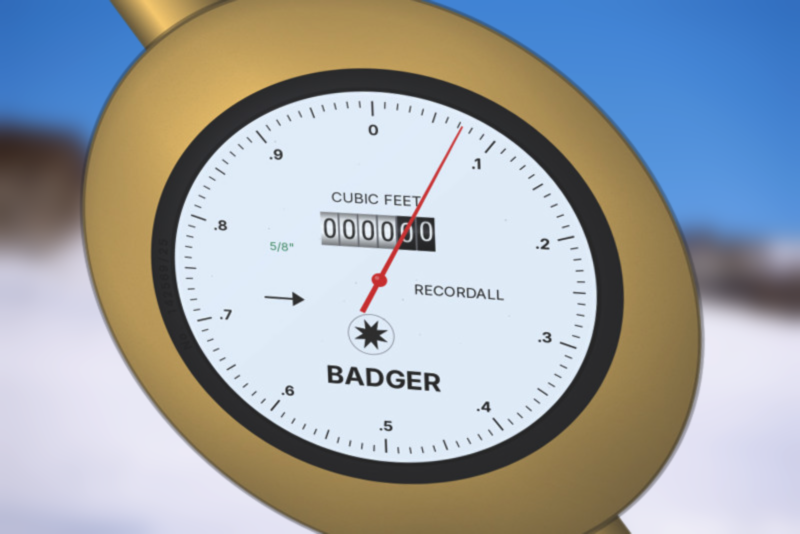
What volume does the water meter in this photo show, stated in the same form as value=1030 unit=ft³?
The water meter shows value=0.07 unit=ft³
